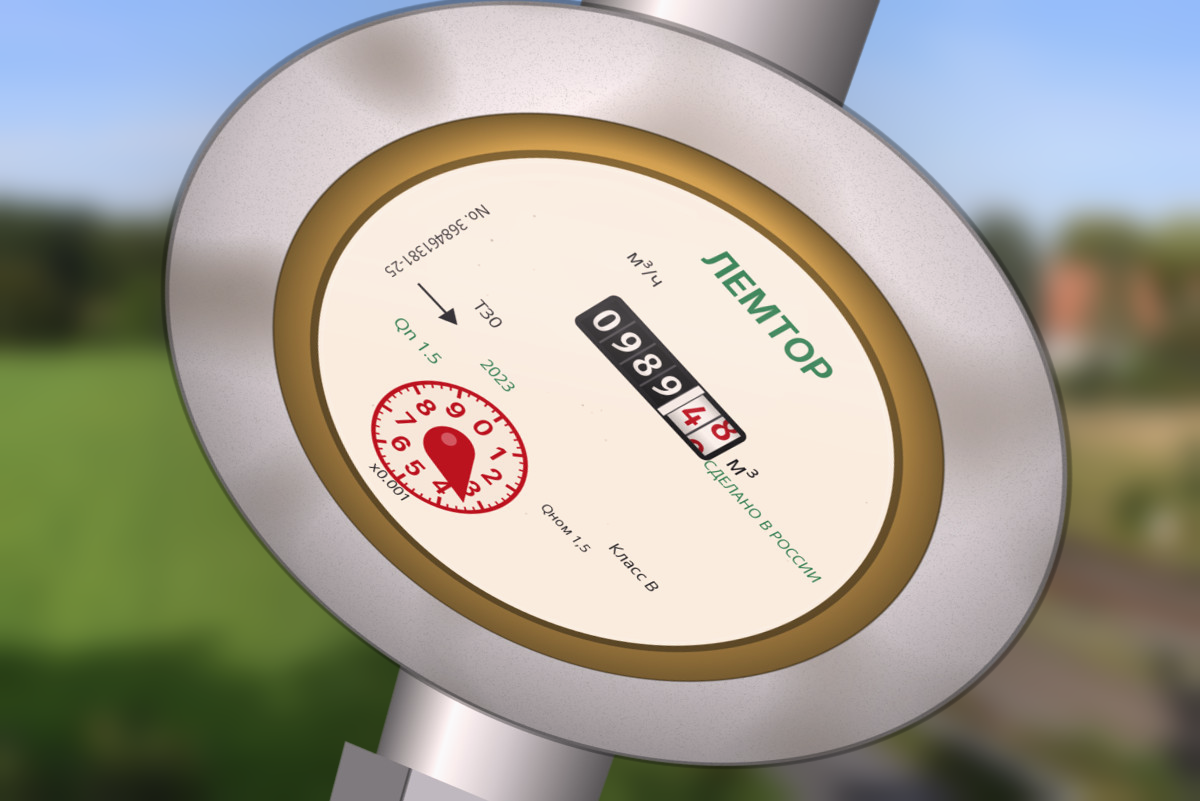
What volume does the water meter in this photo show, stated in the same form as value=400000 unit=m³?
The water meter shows value=989.483 unit=m³
